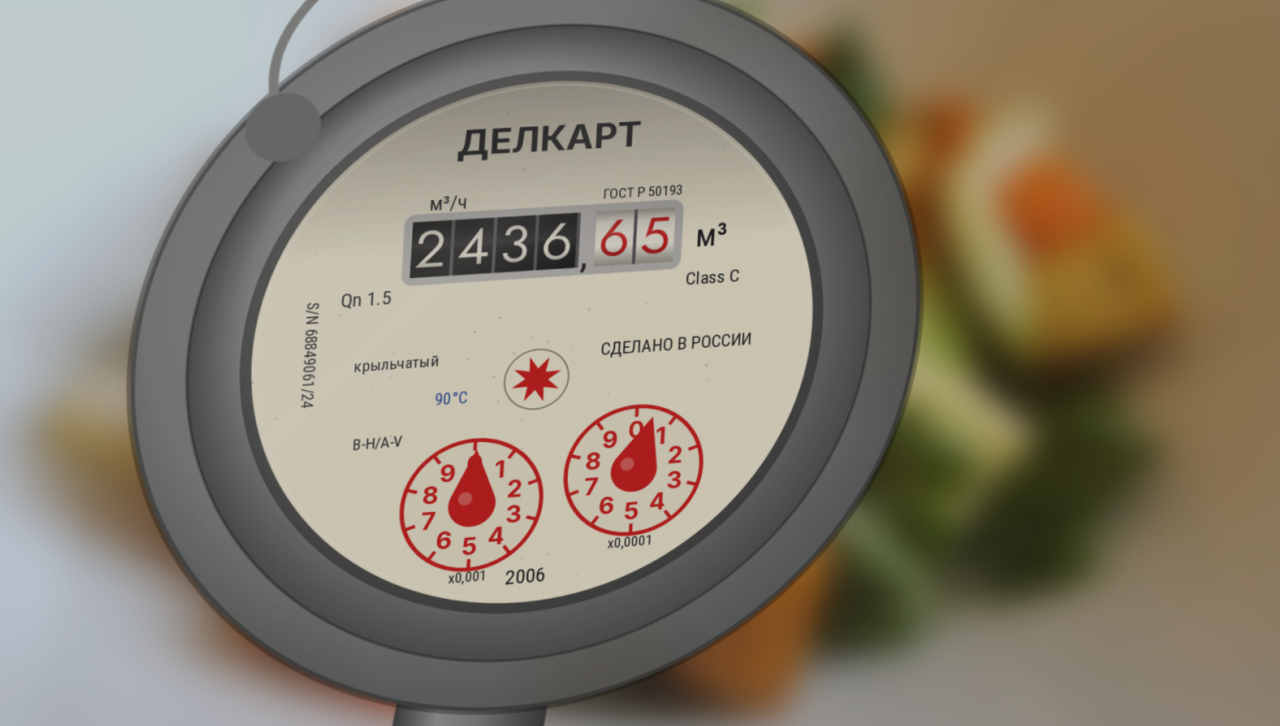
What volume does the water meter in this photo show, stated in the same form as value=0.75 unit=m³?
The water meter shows value=2436.6500 unit=m³
